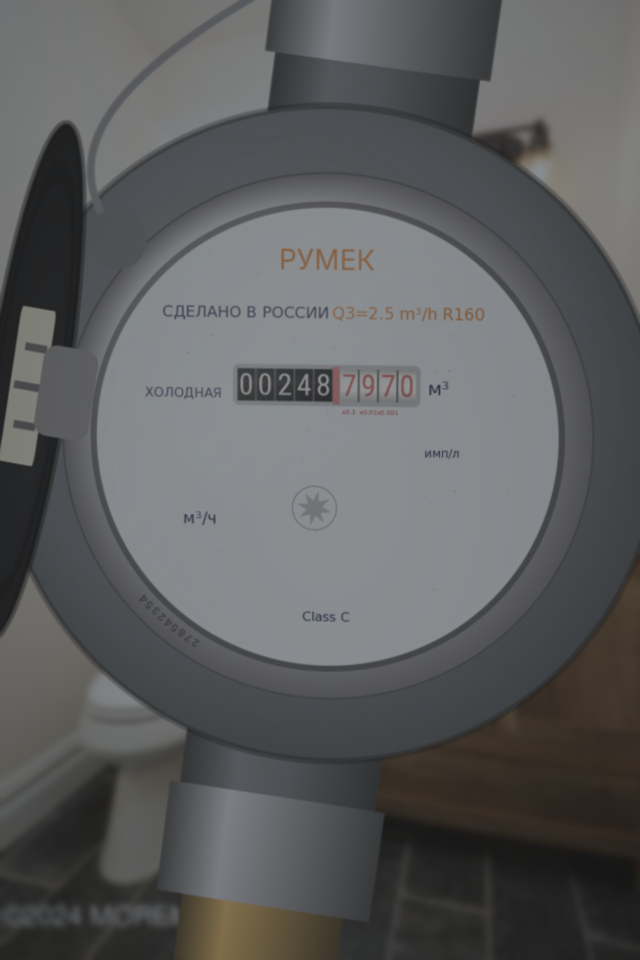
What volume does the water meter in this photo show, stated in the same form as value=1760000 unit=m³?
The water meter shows value=248.7970 unit=m³
